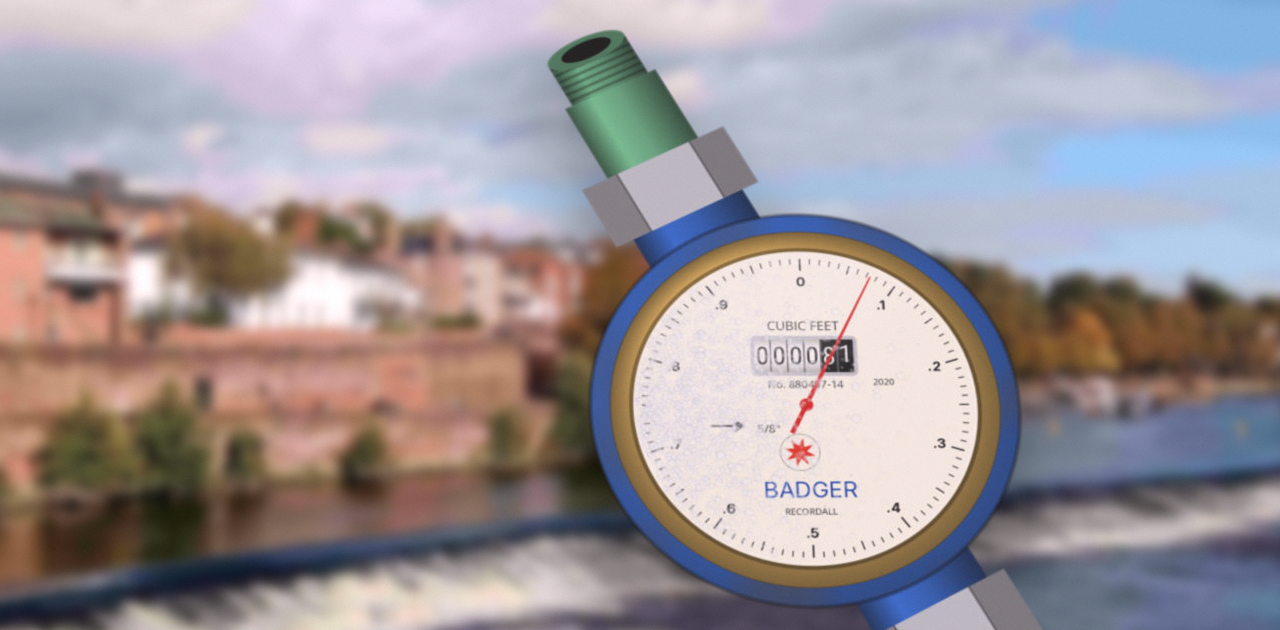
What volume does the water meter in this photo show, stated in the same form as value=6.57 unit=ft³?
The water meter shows value=81.07 unit=ft³
